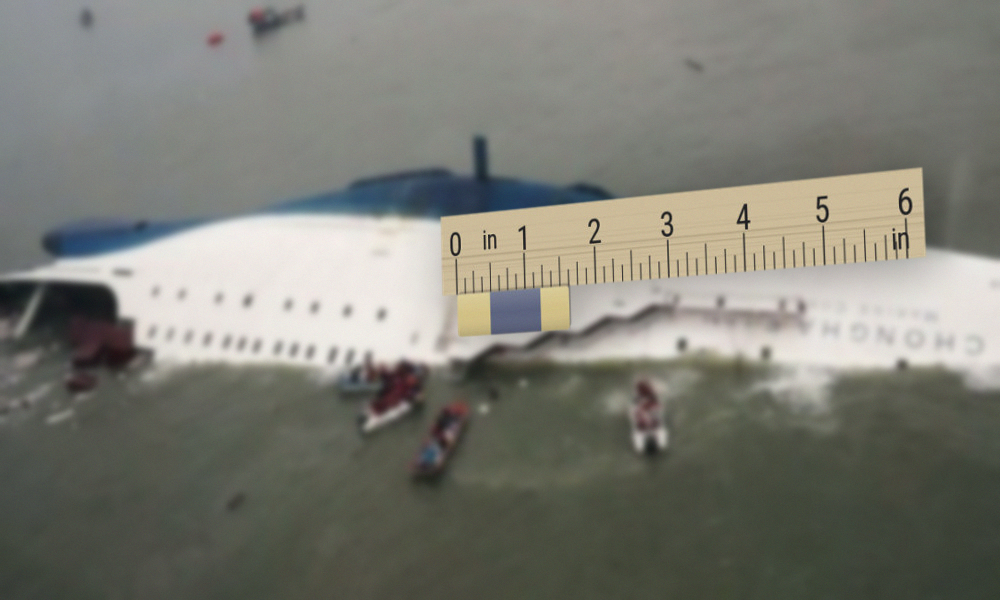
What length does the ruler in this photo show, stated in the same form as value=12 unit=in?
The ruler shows value=1.625 unit=in
